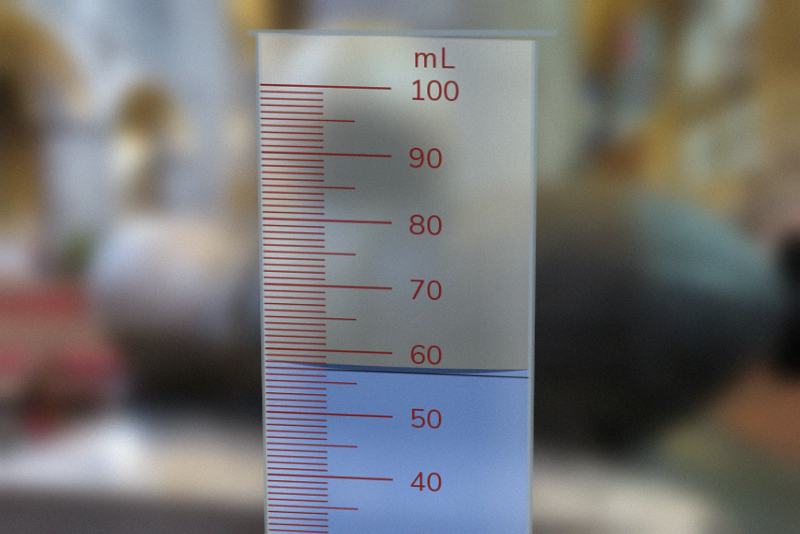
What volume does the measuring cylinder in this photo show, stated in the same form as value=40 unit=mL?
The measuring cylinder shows value=57 unit=mL
